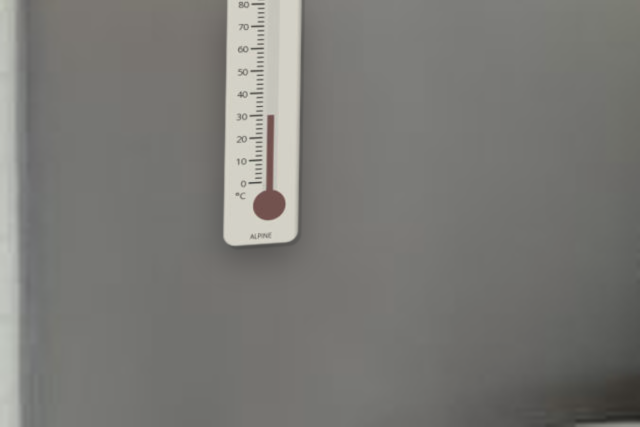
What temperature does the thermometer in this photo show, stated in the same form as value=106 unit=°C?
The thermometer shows value=30 unit=°C
